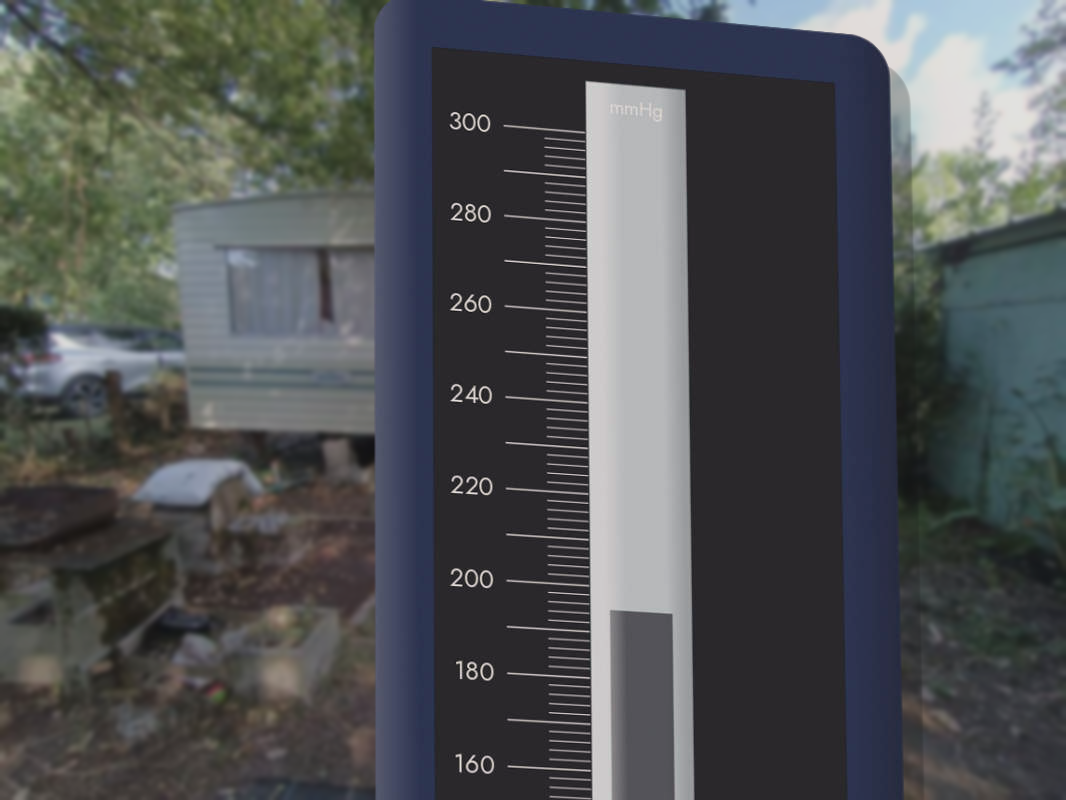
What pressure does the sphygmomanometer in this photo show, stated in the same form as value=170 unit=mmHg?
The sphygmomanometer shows value=195 unit=mmHg
